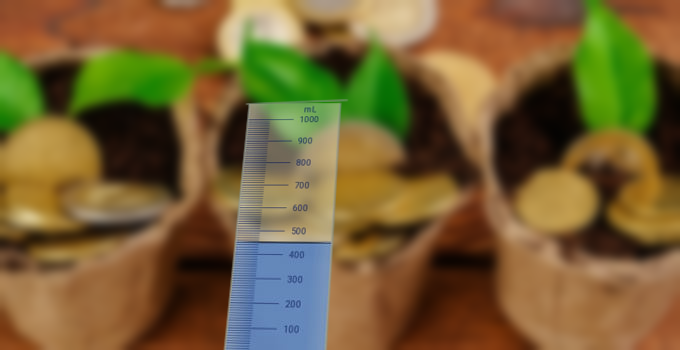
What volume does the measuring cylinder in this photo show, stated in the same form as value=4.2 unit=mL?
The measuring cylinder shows value=450 unit=mL
